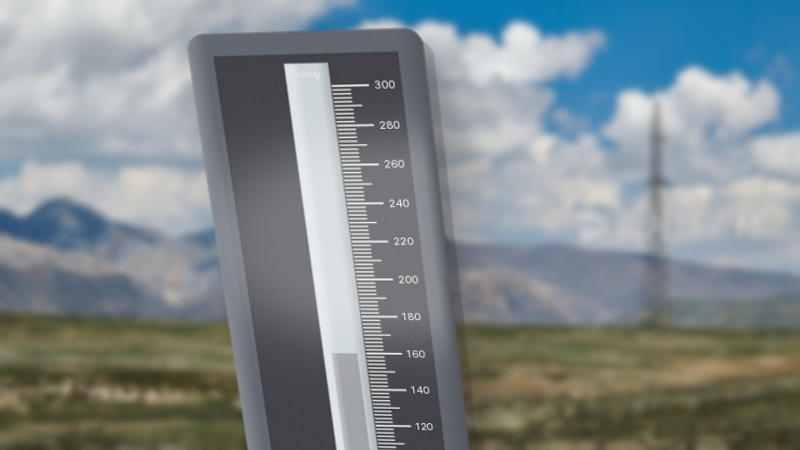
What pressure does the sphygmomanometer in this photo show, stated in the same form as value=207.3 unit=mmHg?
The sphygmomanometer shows value=160 unit=mmHg
